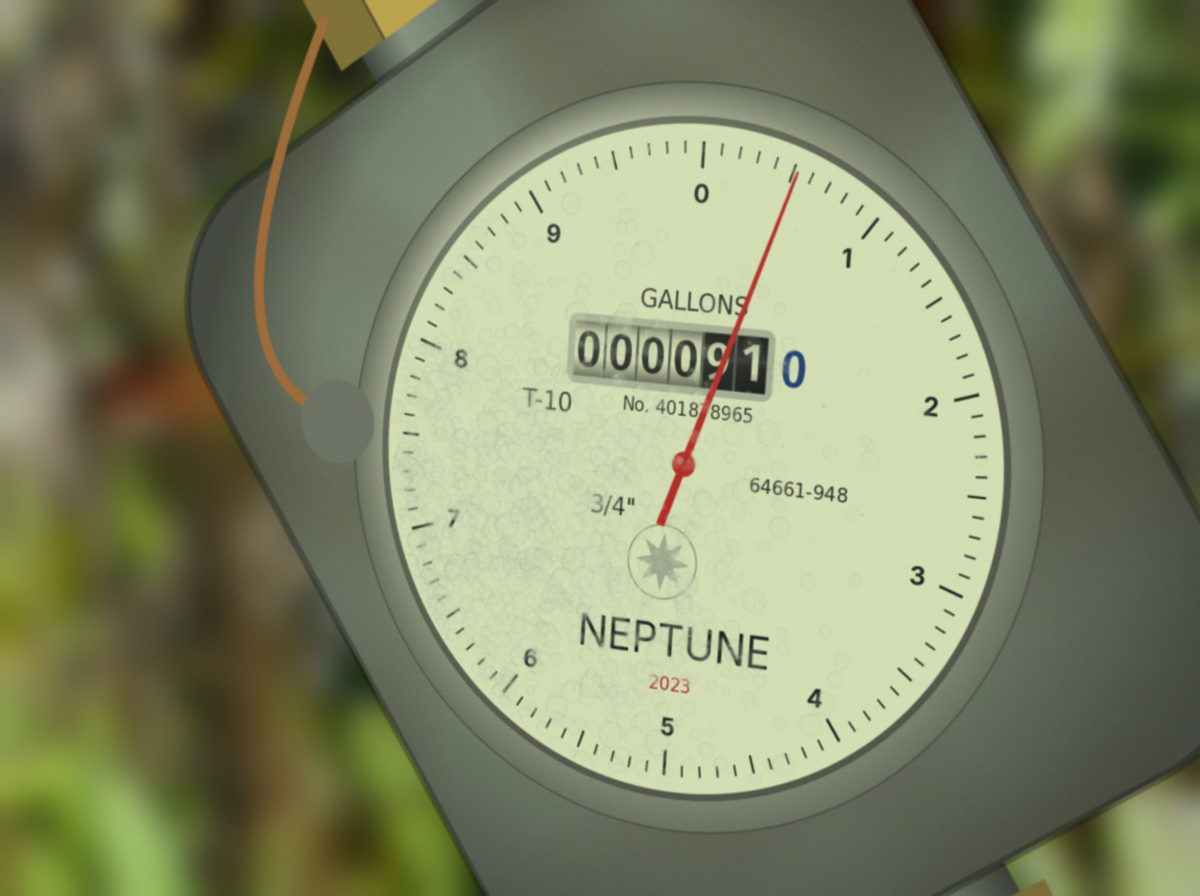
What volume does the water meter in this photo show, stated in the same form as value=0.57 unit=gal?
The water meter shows value=910.5 unit=gal
